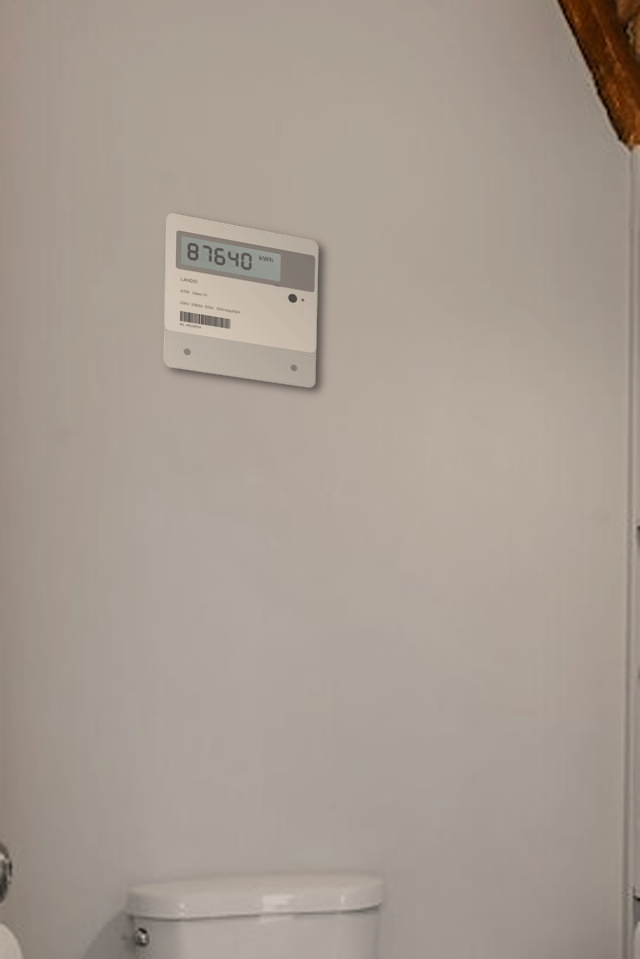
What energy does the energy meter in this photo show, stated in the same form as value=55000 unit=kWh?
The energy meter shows value=87640 unit=kWh
